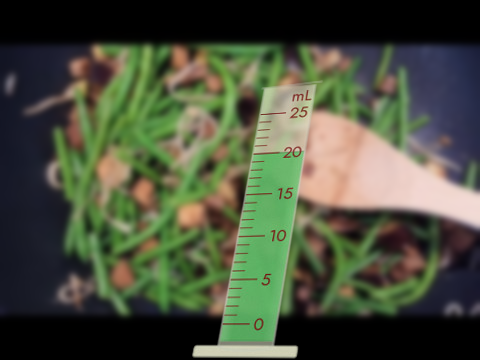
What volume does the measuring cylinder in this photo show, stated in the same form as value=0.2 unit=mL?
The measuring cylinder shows value=20 unit=mL
